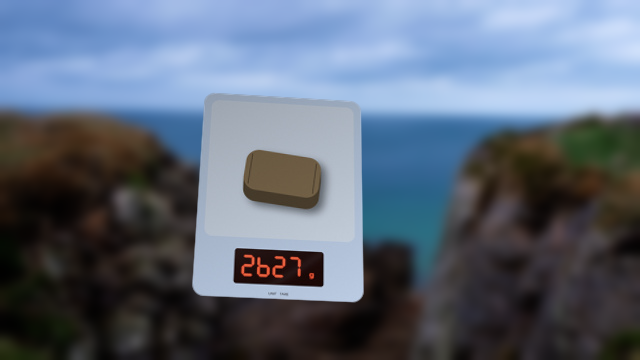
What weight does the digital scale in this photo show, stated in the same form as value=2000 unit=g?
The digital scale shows value=2627 unit=g
